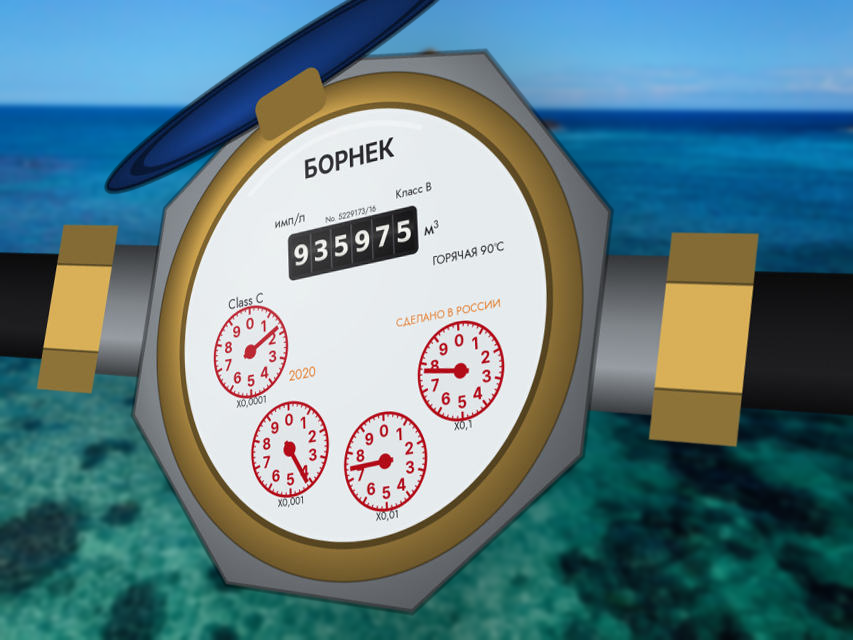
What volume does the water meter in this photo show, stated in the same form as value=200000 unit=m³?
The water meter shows value=935975.7741 unit=m³
